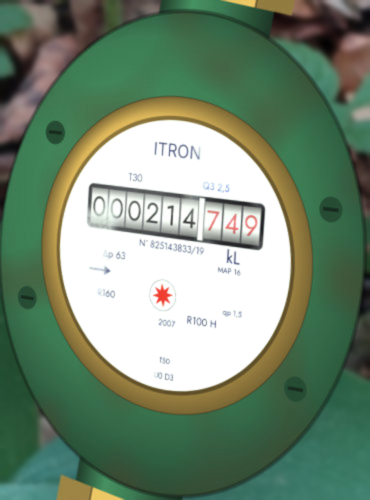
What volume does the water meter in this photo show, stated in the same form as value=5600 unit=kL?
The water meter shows value=214.749 unit=kL
